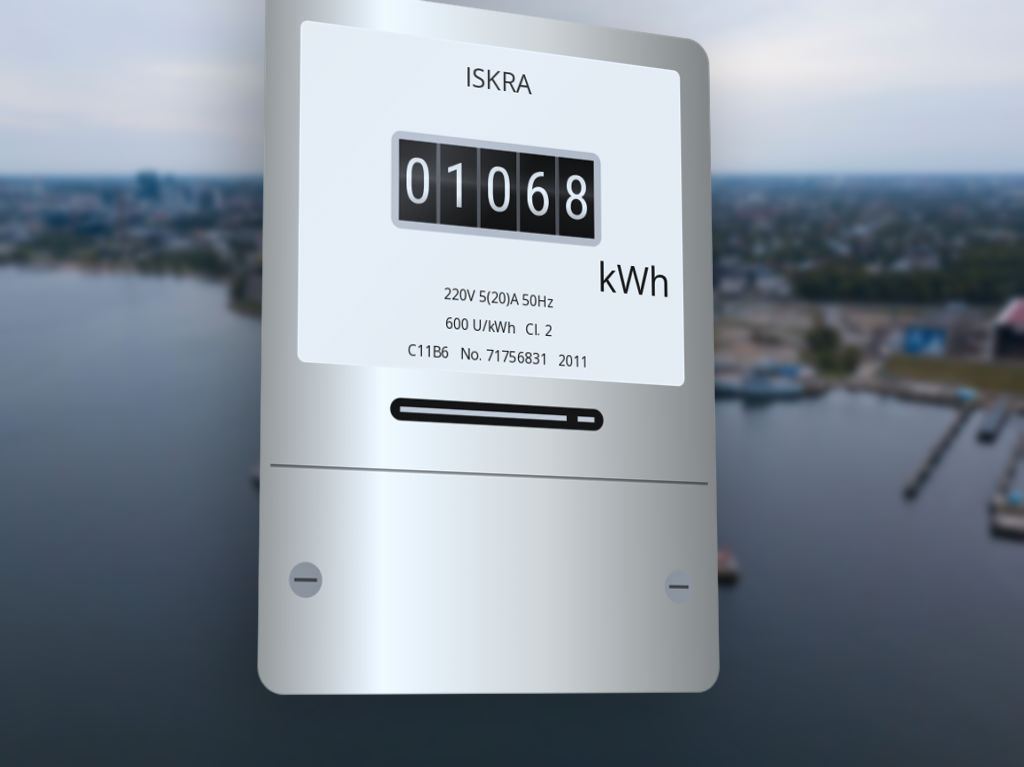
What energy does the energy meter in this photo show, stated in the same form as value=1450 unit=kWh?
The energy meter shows value=1068 unit=kWh
